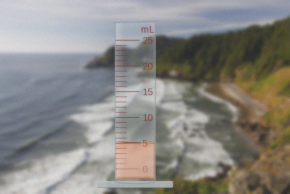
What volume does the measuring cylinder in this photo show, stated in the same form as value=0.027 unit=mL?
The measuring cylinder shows value=5 unit=mL
